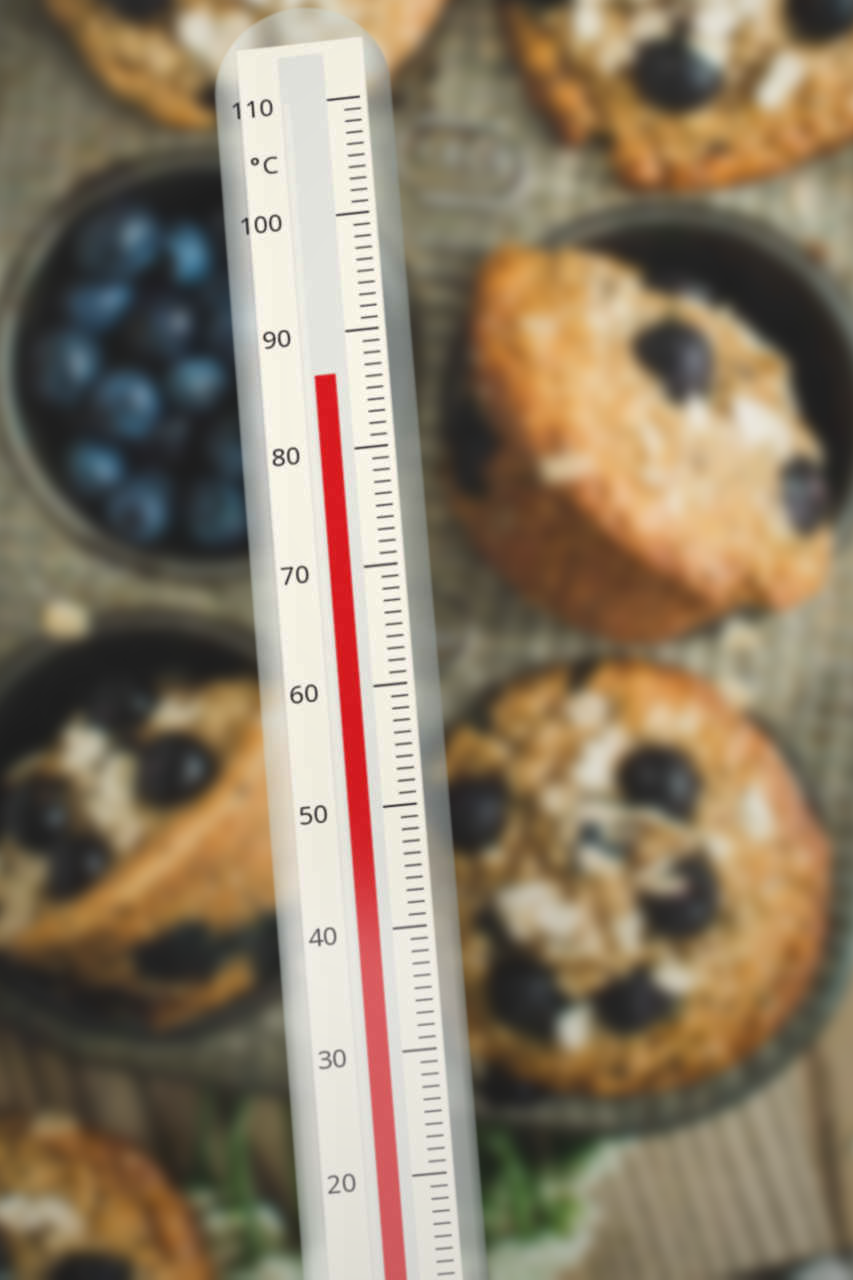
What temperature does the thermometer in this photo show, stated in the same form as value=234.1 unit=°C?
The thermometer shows value=86.5 unit=°C
